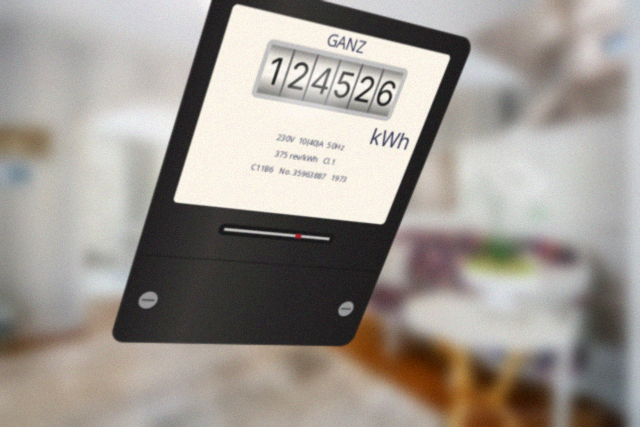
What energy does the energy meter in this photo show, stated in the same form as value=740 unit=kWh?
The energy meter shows value=124526 unit=kWh
